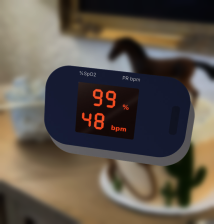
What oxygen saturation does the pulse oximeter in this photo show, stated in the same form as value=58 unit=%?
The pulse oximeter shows value=99 unit=%
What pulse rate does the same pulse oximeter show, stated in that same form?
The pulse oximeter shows value=48 unit=bpm
